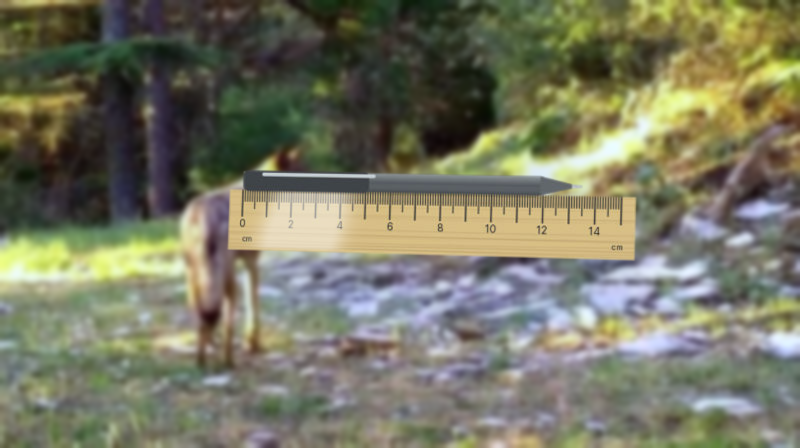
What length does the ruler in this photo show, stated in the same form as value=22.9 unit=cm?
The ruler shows value=13.5 unit=cm
